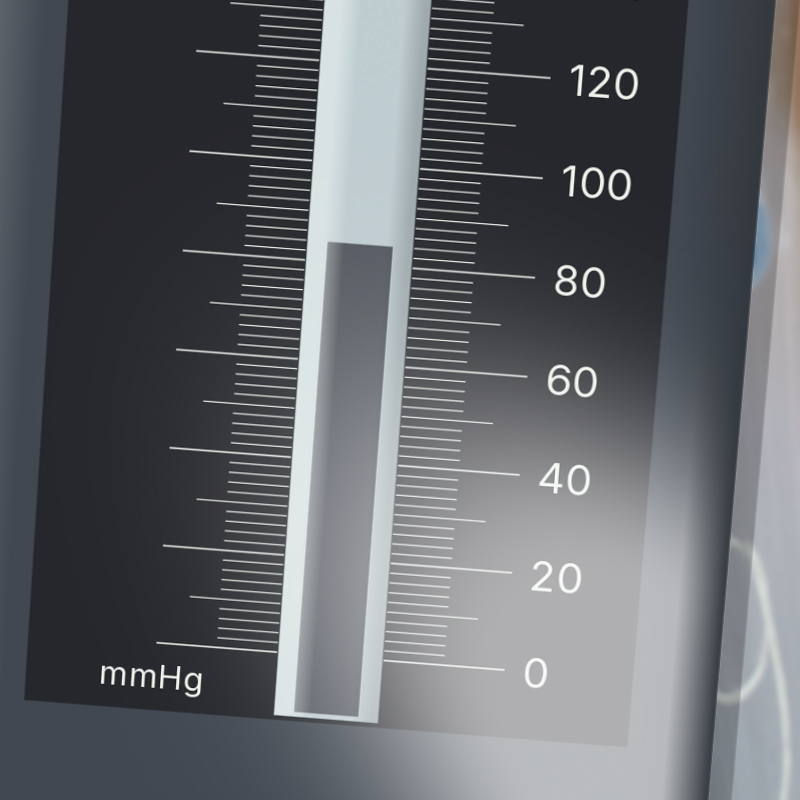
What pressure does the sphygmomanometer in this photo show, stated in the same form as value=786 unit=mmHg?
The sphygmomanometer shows value=84 unit=mmHg
